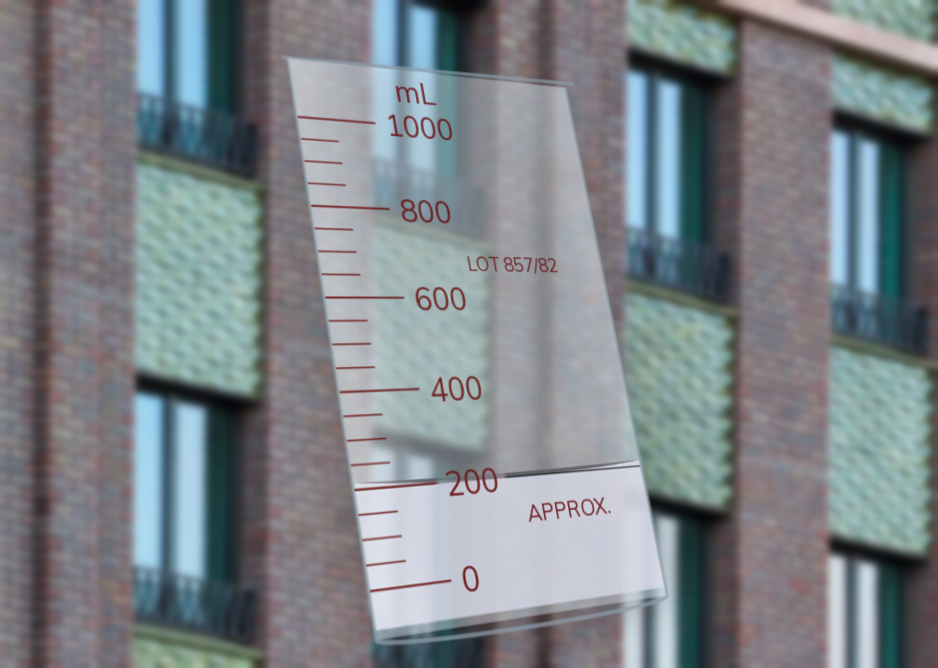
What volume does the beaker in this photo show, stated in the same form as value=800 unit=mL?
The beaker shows value=200 unit=mL
